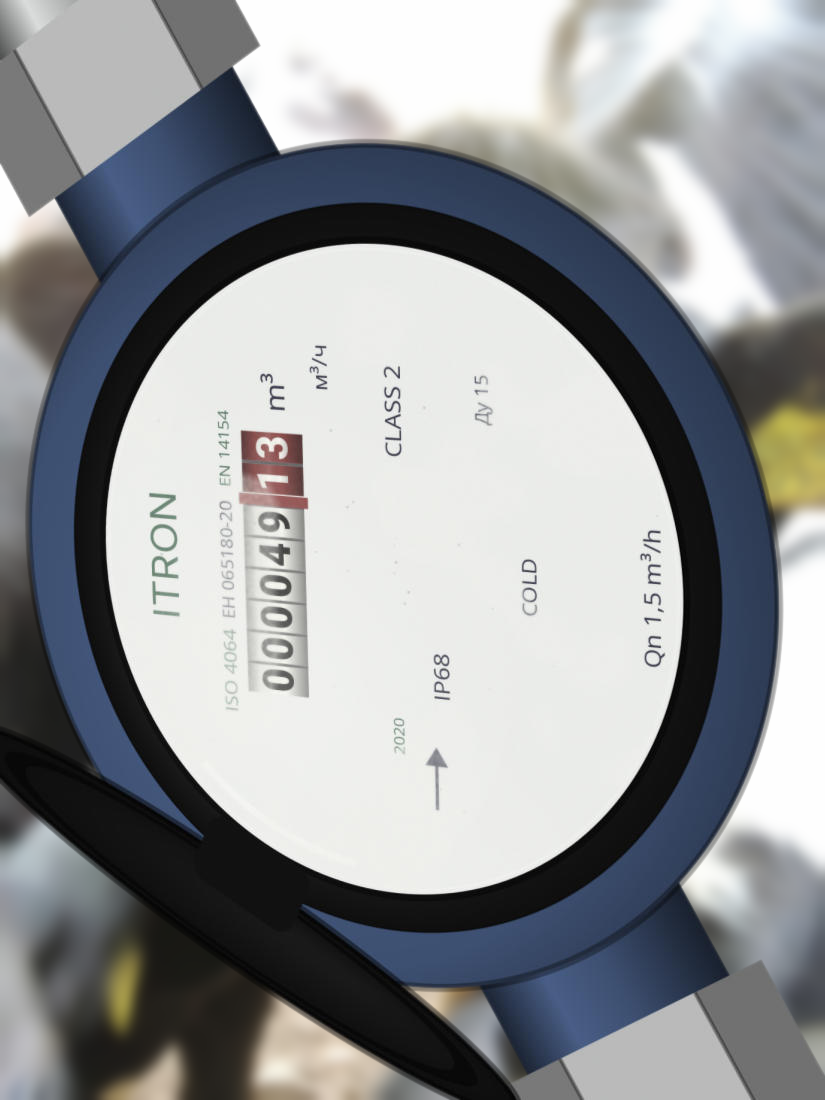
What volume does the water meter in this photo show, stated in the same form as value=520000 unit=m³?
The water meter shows value=49.13 unit=m³
